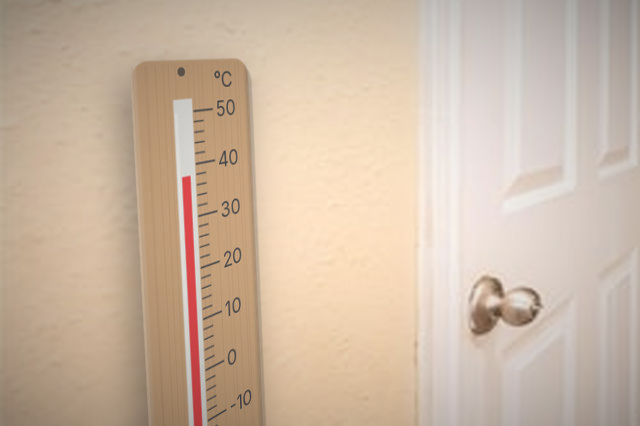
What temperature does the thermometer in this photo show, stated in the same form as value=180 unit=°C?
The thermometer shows value=38 unit=°C
